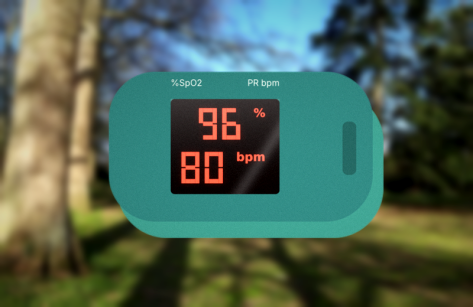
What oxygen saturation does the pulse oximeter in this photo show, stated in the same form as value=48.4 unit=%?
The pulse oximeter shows value=96 unit=%
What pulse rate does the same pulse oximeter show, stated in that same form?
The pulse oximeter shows value=80 unit=bpm
